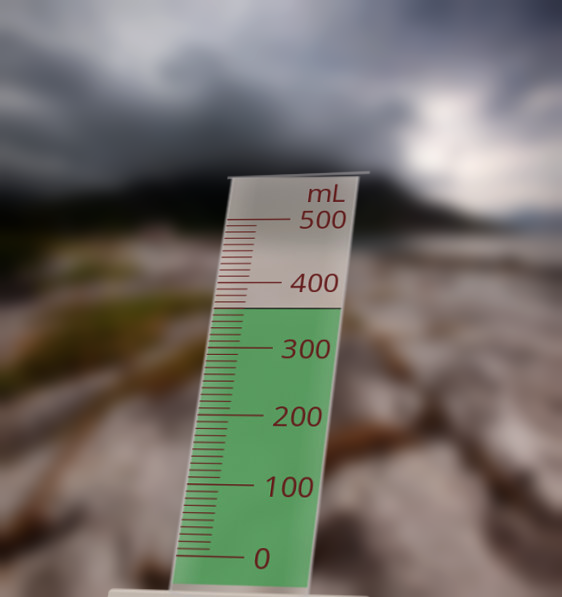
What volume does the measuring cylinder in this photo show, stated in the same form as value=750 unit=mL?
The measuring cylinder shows value=360 unit=mL
